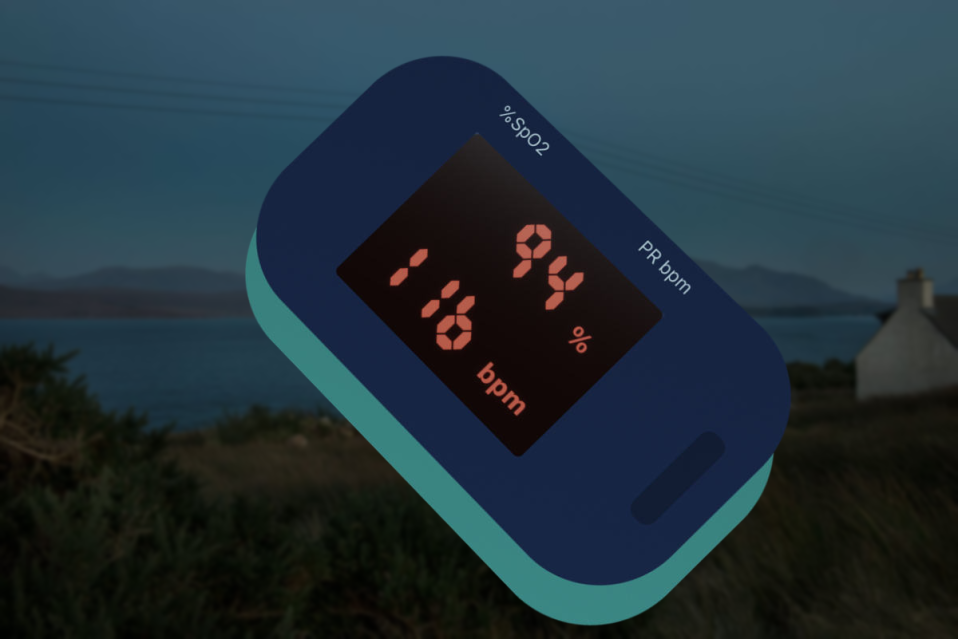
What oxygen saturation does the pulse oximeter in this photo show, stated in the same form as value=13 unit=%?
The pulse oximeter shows value=94 unit=%
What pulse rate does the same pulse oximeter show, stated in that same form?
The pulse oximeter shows value=116 unit=bpm
